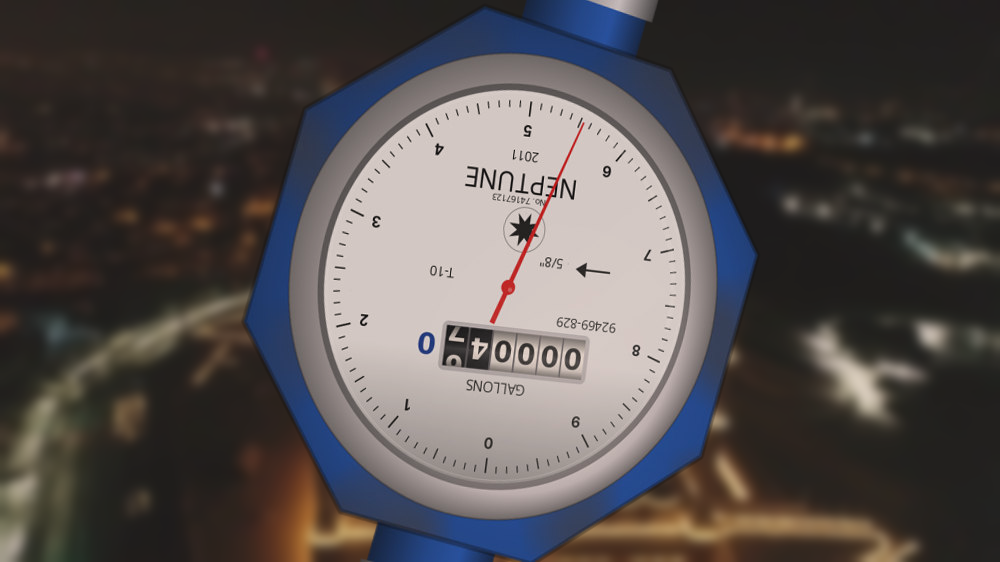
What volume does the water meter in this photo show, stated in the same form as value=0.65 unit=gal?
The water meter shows value=465.5 unit=gal
